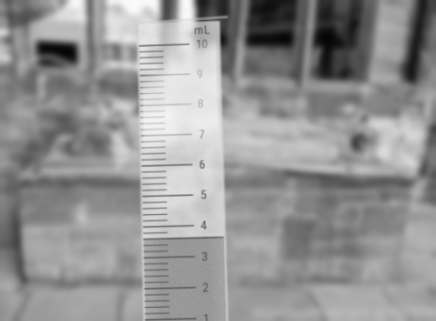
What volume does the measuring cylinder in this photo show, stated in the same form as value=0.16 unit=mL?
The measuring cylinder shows value=3.6 unit=mL
